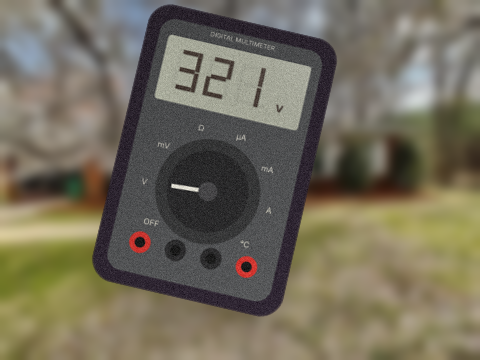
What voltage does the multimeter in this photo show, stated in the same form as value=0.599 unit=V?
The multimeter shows value=321 unit=V
